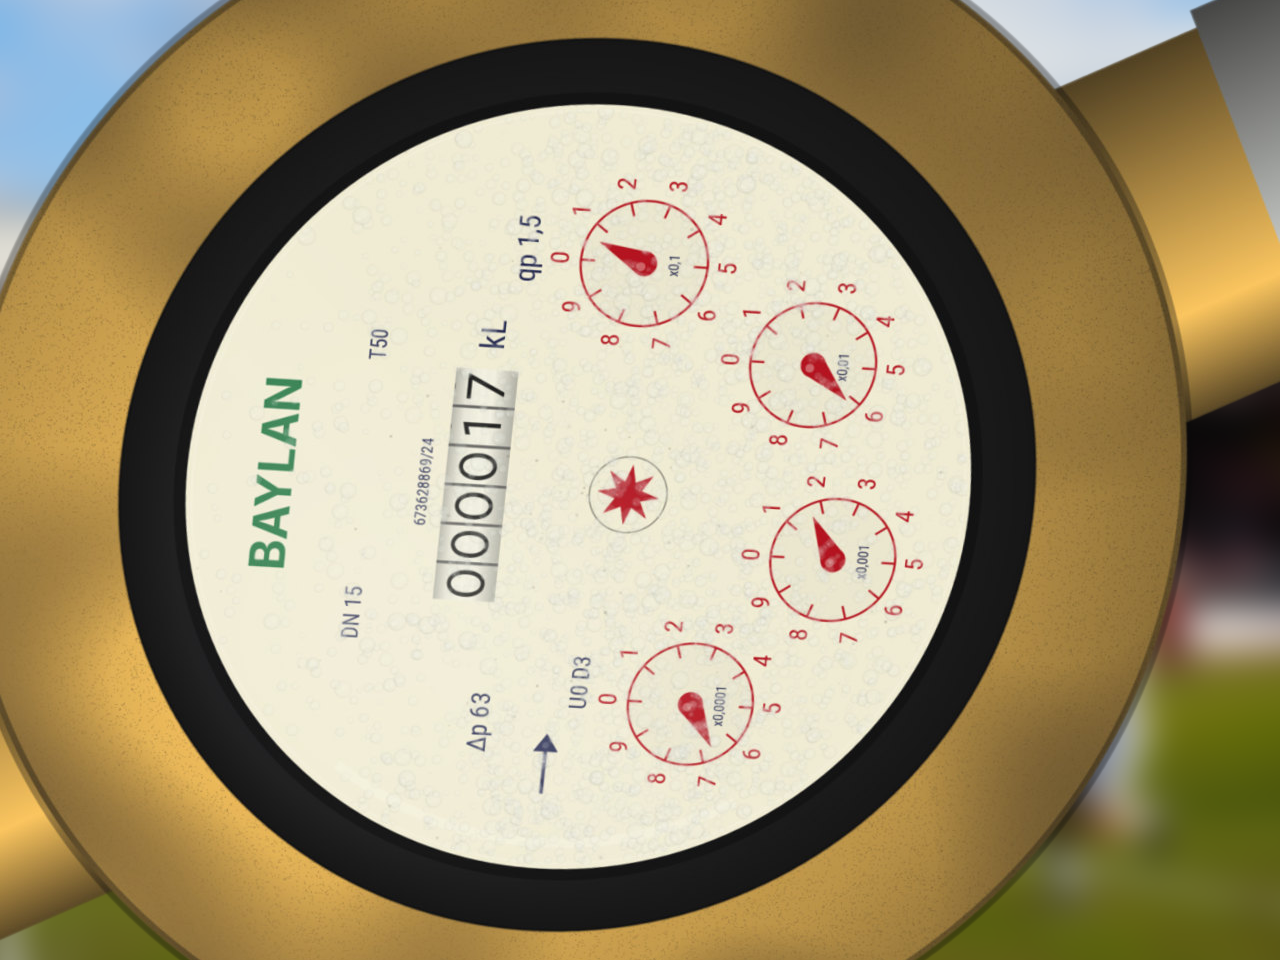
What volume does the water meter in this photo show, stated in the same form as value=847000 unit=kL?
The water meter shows value=17.0616 unit=kL
